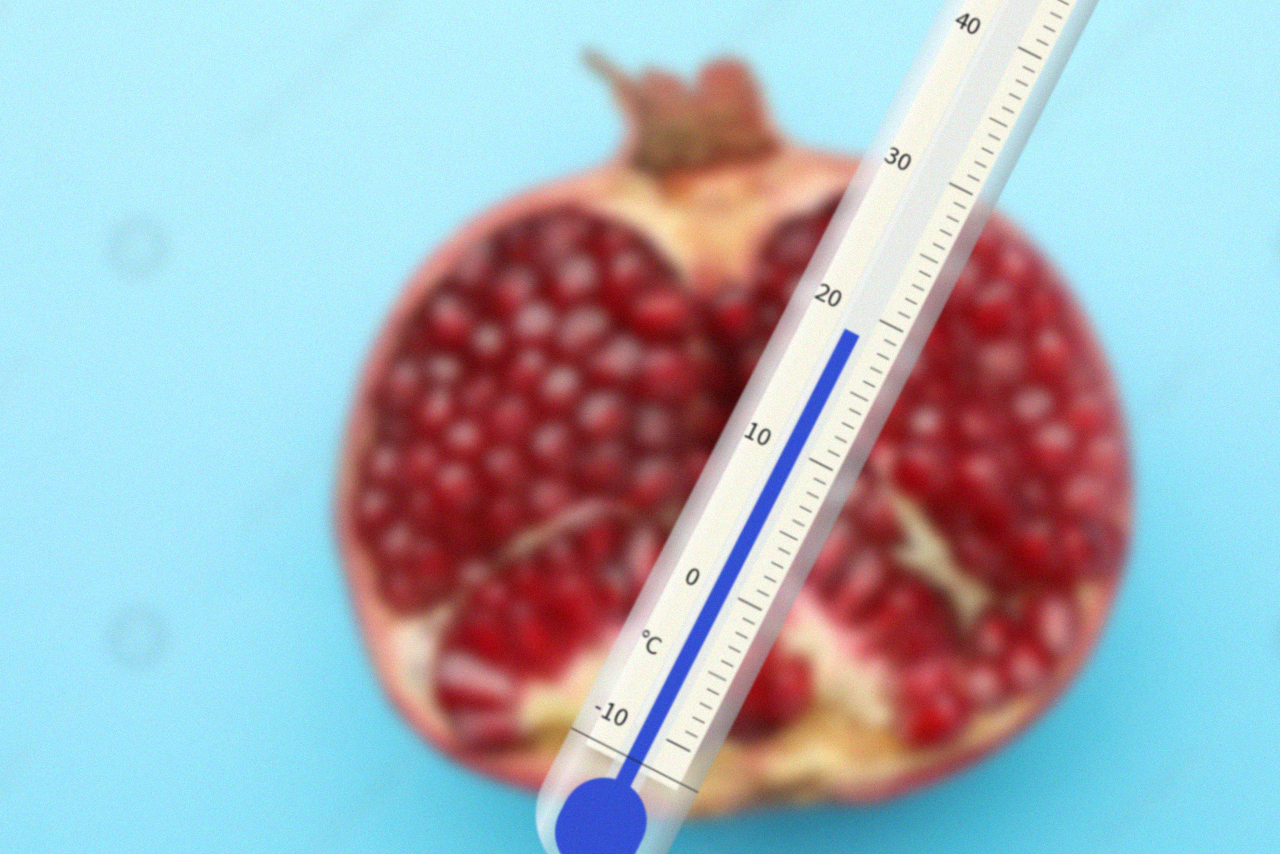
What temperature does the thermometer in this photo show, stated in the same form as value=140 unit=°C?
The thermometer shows value=18.5 unit=°C
